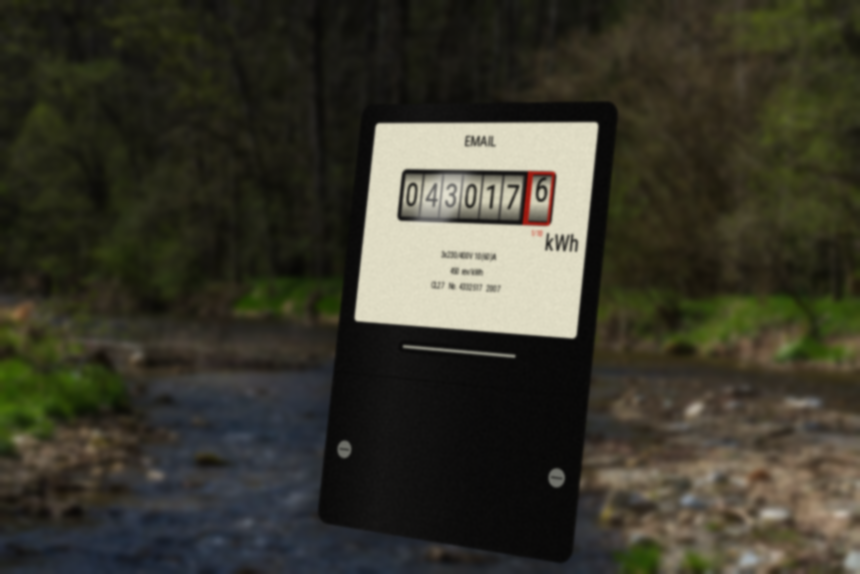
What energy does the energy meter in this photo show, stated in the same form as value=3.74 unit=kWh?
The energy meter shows value=43017.6 unit=kWh
